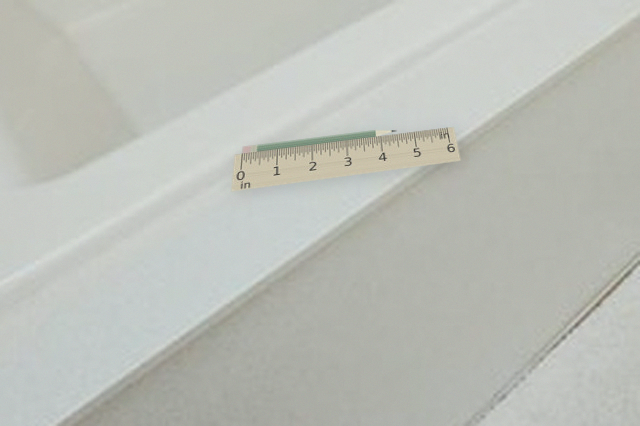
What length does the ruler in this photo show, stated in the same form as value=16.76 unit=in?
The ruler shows value=4.5 unit=in
